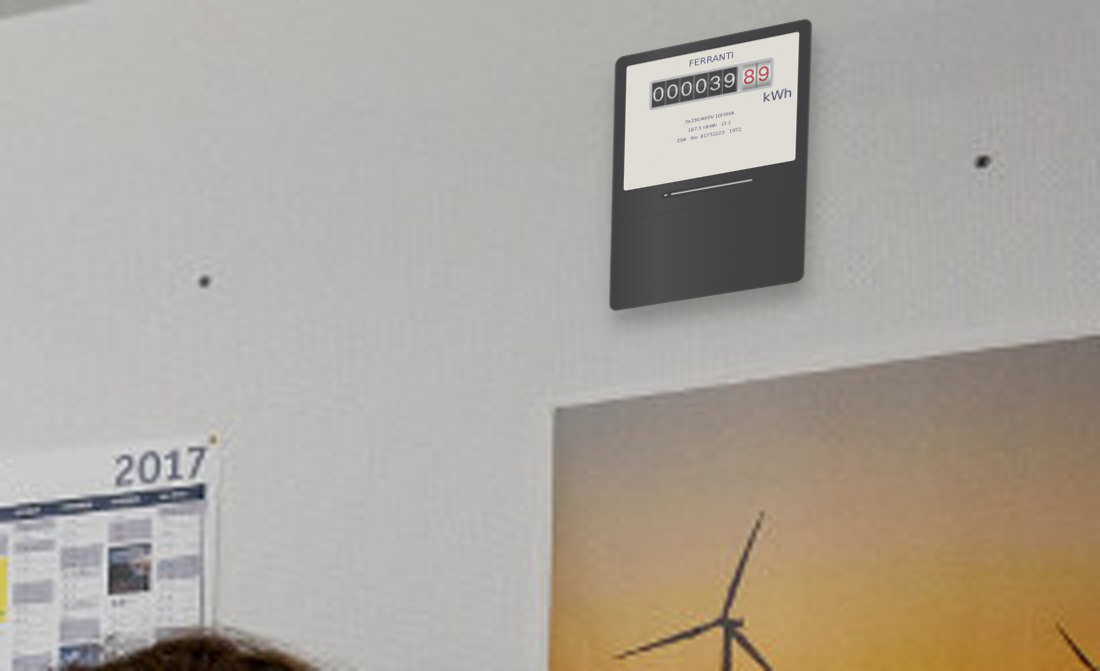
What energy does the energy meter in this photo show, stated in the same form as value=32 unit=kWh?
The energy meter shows value=39.89 unit=kWh
